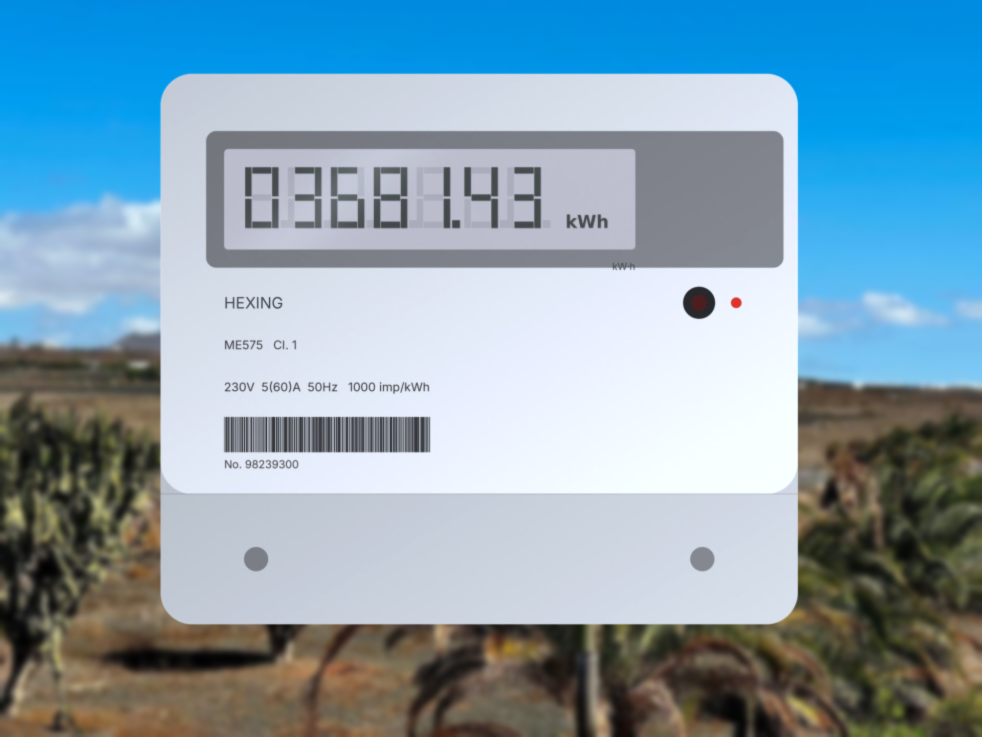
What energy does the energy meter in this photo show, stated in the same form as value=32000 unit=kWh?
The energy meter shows value=3681.43 unit=kWh
